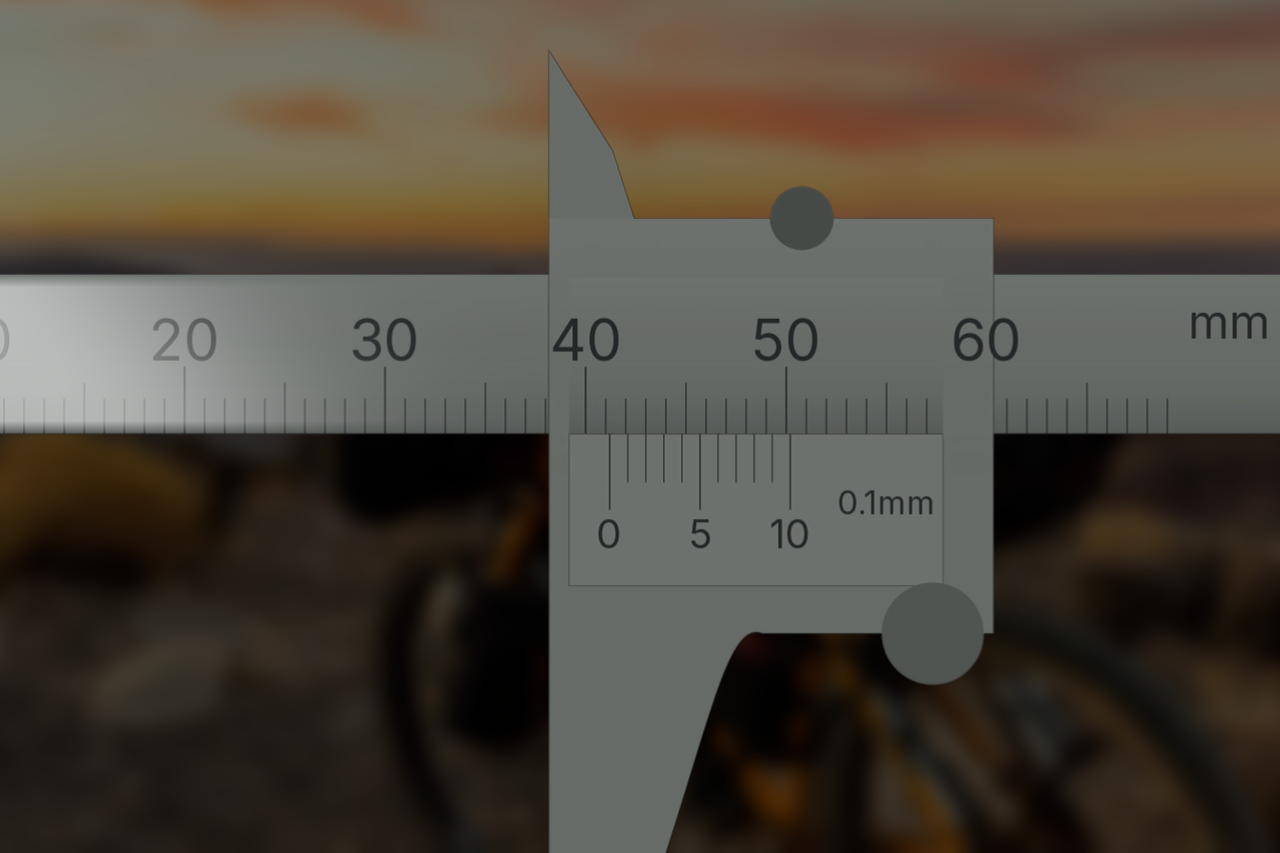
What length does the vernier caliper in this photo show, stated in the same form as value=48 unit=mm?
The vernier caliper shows value=41.2 unit=mm
